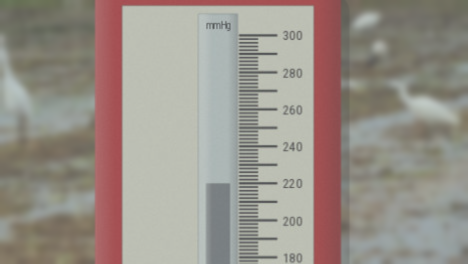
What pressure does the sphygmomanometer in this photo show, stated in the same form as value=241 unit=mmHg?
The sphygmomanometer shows value=220 unit=mmHg
